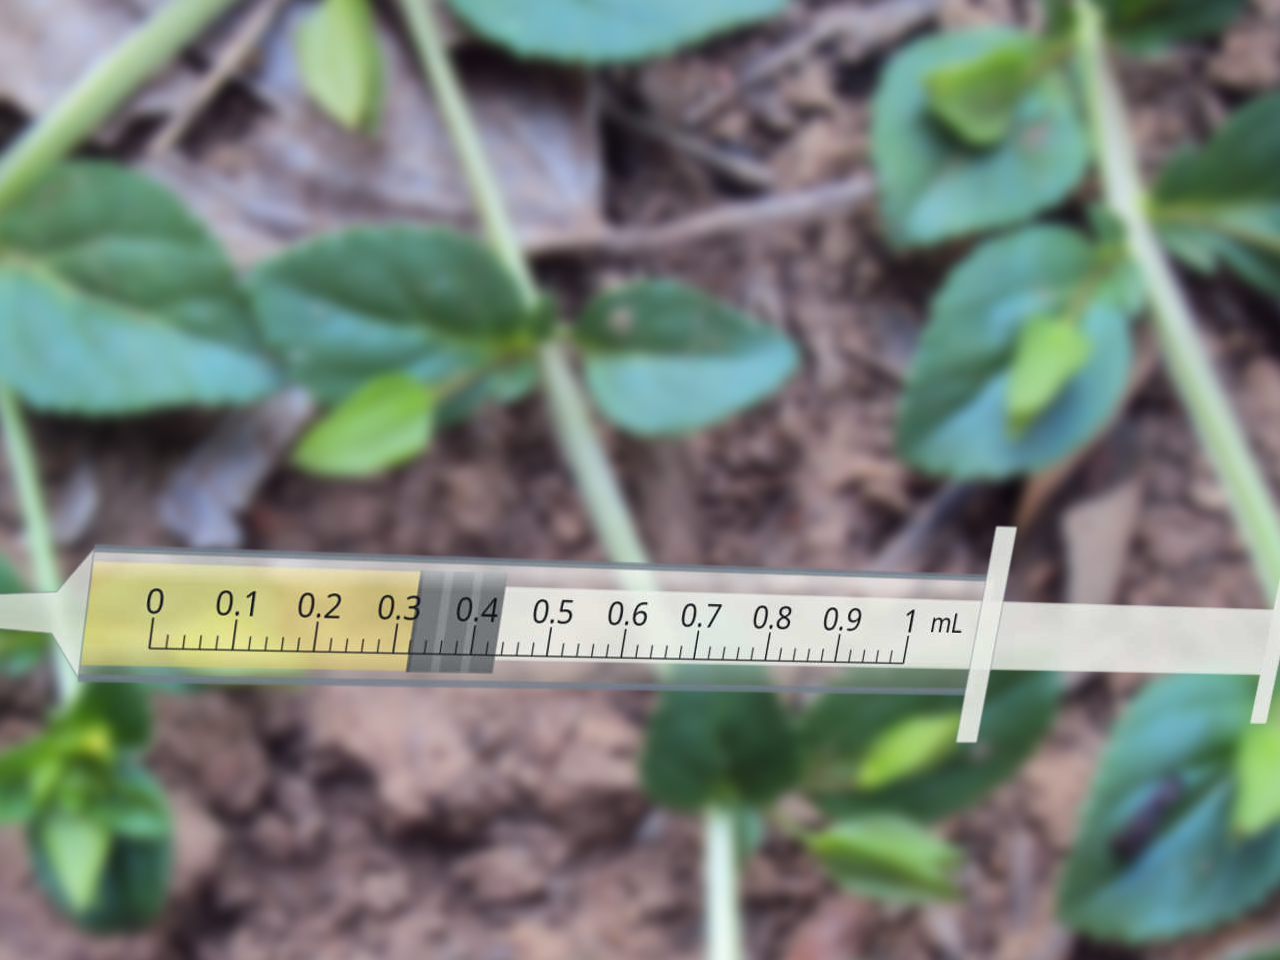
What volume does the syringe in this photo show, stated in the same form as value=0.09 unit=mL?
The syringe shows value=0.32 unit=mL
